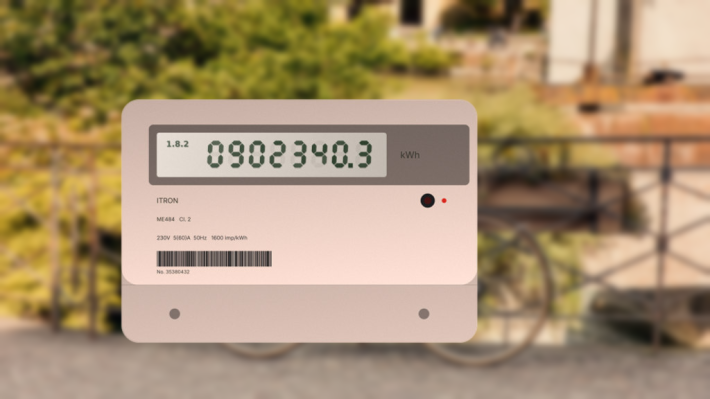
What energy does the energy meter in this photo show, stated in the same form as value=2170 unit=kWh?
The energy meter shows value=902340.3 unit=kWh
